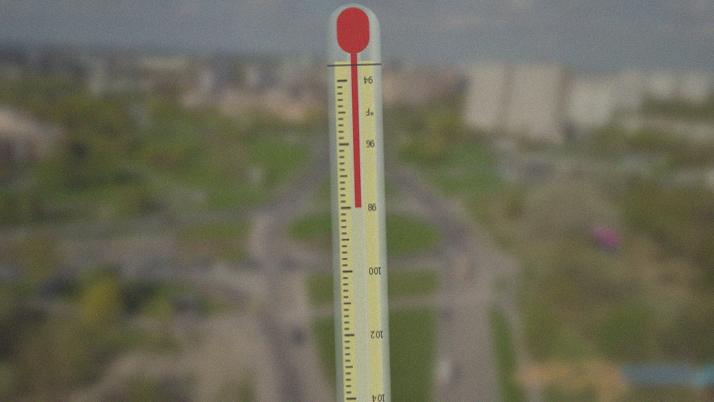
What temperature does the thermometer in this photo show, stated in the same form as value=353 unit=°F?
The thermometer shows value=98 unit=°F
